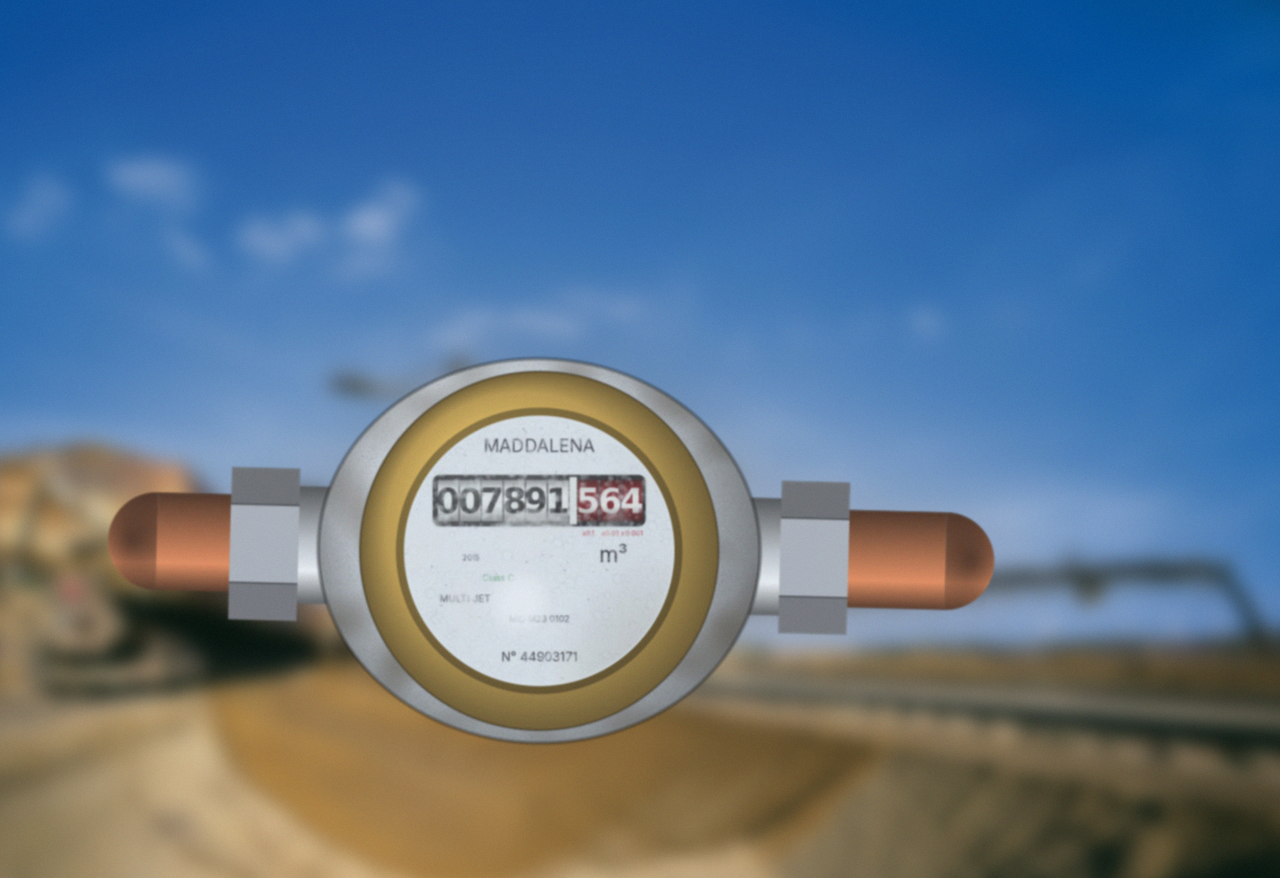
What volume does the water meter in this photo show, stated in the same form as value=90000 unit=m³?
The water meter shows value=7891.564 unit=m³
